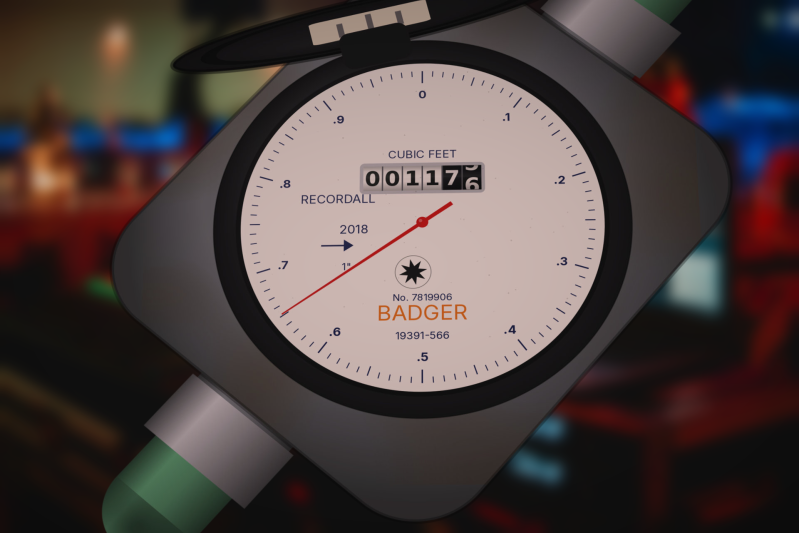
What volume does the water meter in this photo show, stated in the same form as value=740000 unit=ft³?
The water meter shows value=1175.65 unit=ft³
